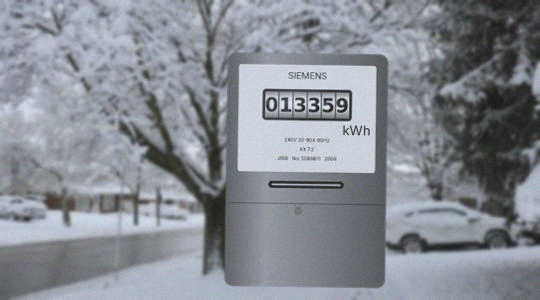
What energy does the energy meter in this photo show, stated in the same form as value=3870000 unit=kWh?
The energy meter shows value=13359 unit=kWh
